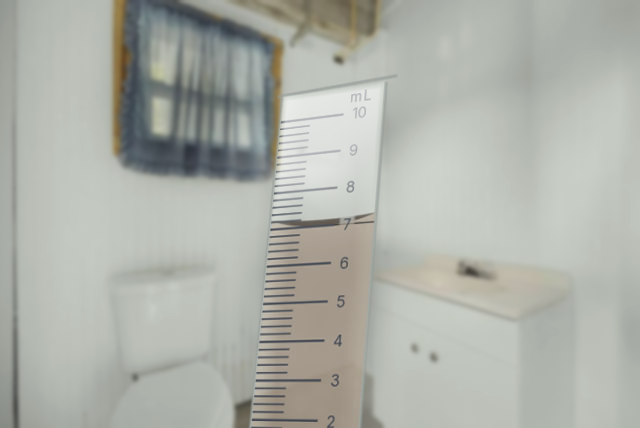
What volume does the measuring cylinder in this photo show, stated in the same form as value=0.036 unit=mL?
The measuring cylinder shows value=7 unit=mL
